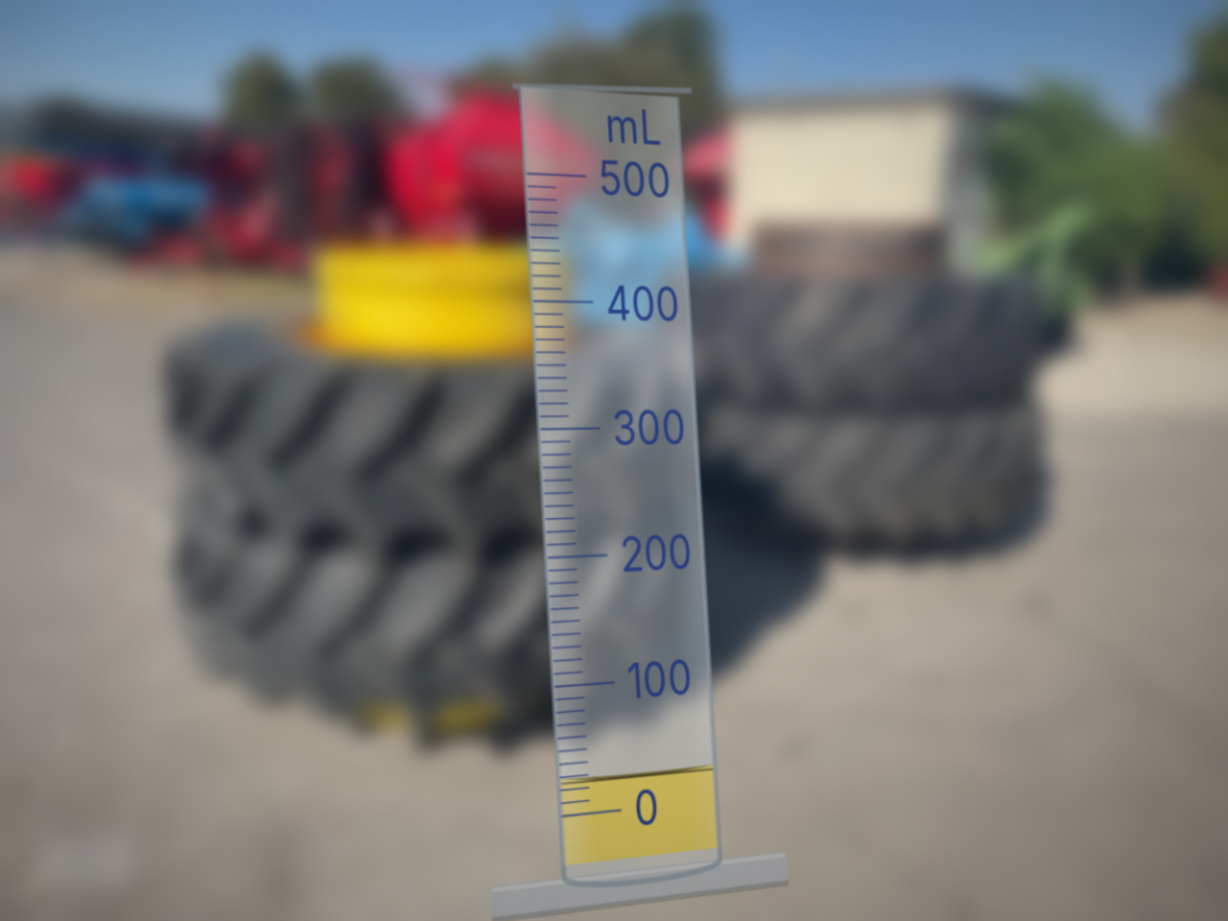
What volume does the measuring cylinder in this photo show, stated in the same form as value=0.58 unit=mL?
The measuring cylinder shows value=25 unit=mL
